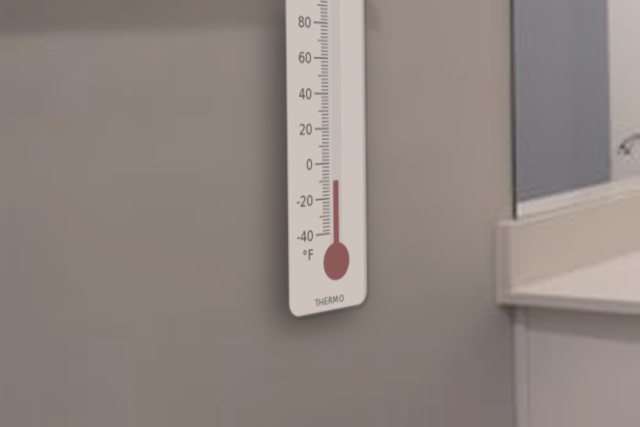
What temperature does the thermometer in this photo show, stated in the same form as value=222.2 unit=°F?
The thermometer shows value=-10 unit=°F
